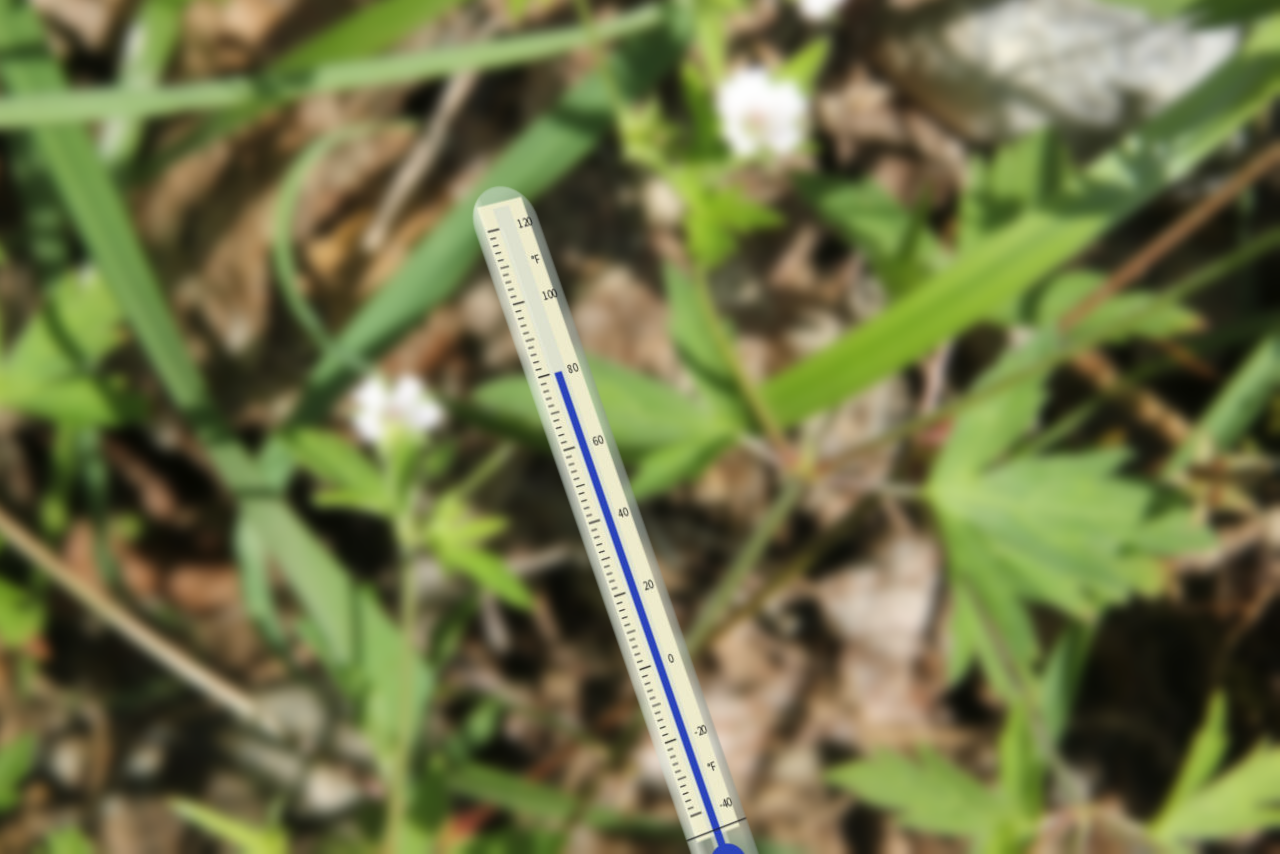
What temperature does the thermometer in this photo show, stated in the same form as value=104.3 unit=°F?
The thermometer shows value=80 unit=°F
